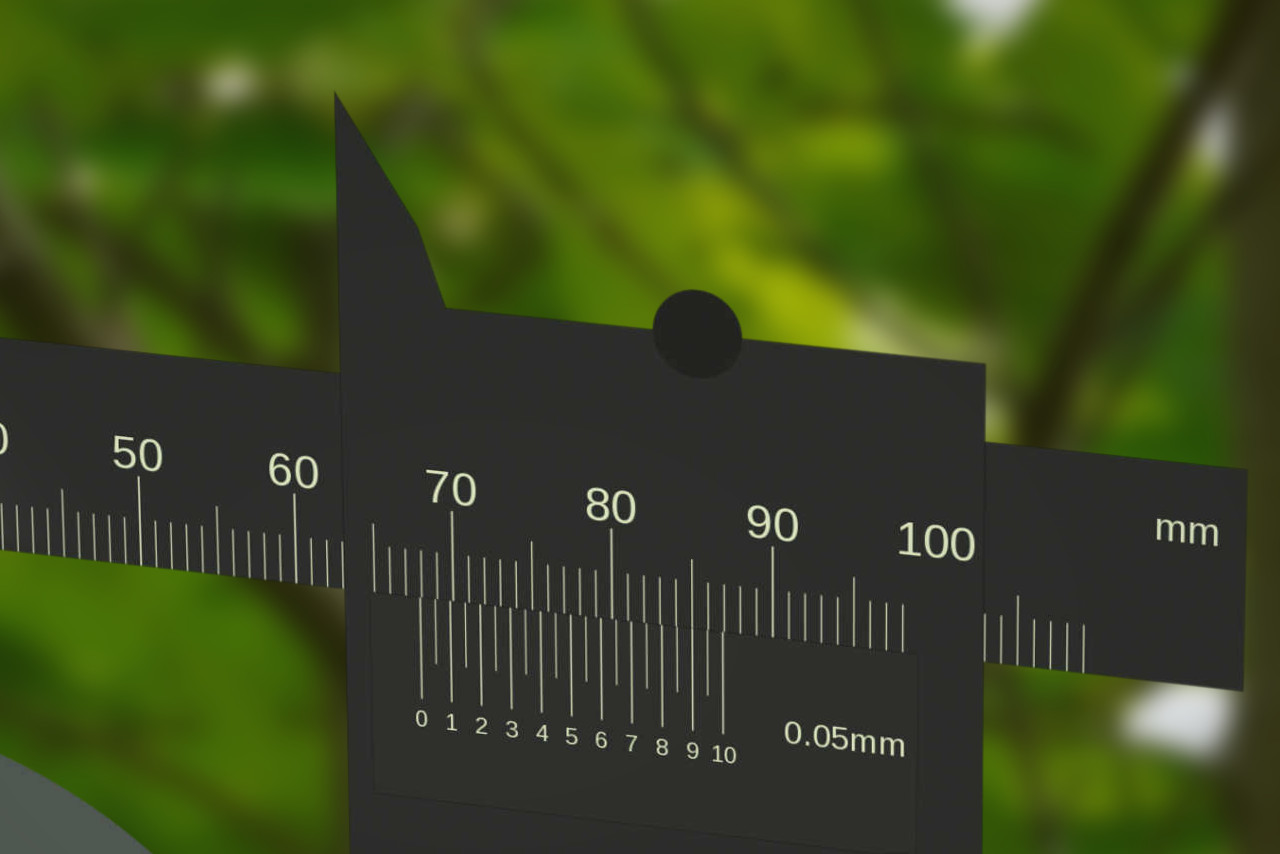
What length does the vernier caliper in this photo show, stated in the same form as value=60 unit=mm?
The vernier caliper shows value=67.9 unit=mm
